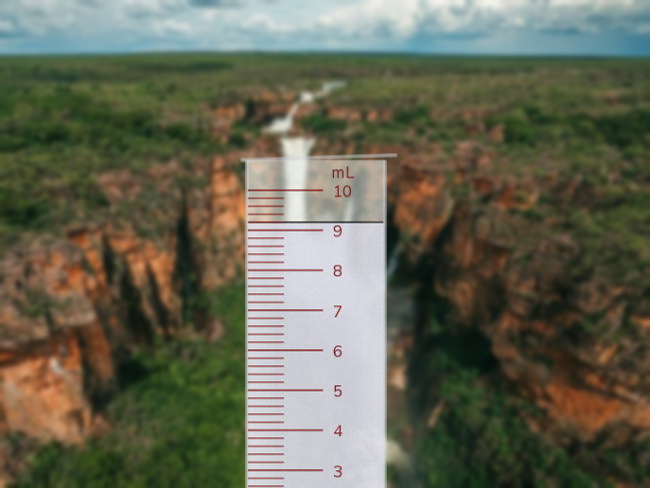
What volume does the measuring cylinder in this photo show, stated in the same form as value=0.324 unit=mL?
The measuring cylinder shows value=9.2 unit=mL
